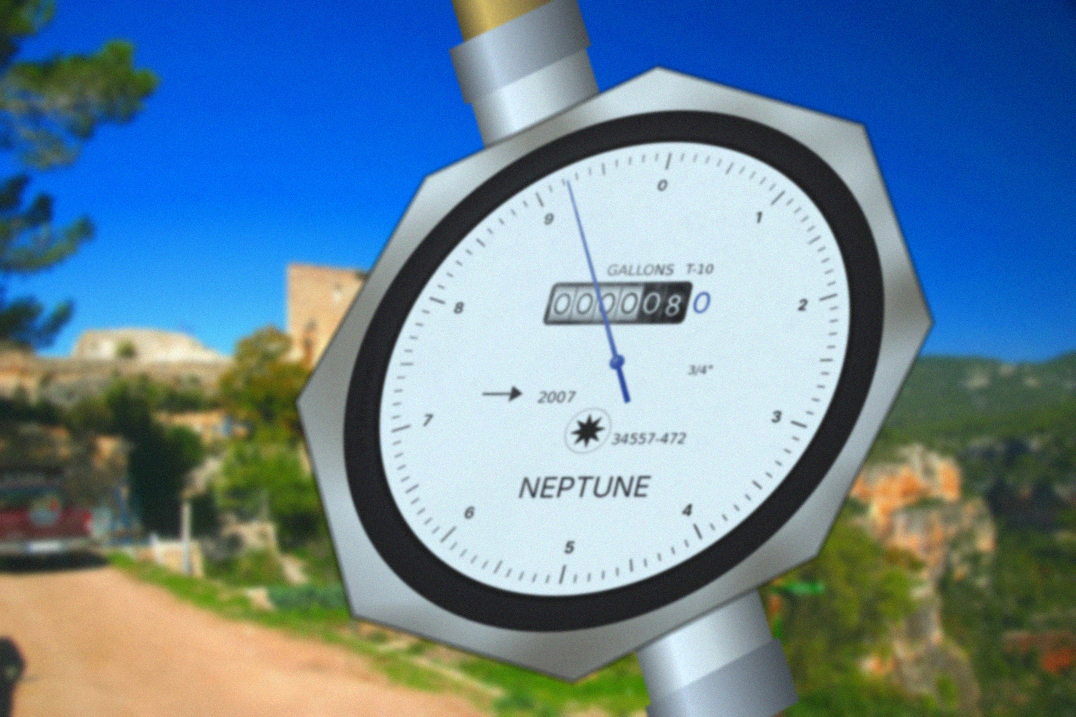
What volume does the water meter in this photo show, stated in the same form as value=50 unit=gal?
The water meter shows value=79.2 unit=gal
